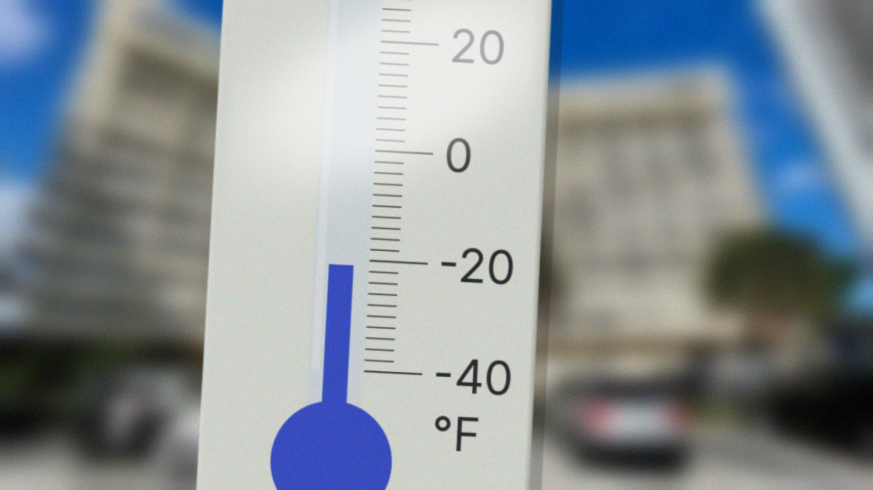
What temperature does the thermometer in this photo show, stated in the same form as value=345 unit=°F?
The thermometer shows value=-21 unit=°F
